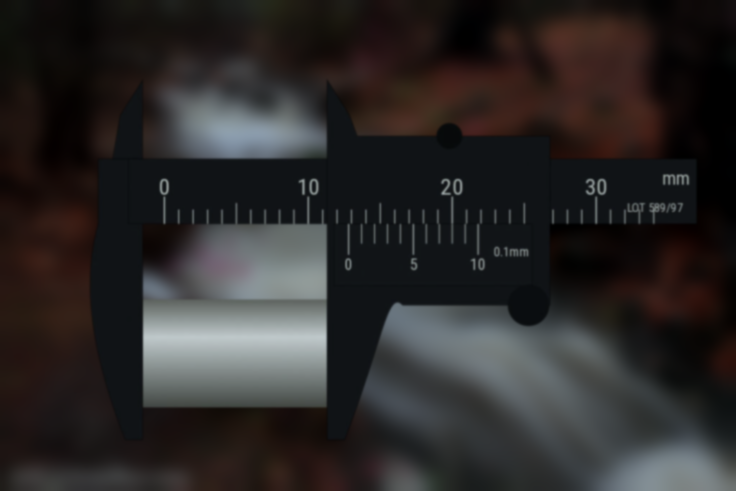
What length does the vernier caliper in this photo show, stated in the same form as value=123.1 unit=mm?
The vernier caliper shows value=12.8 unit=mm
